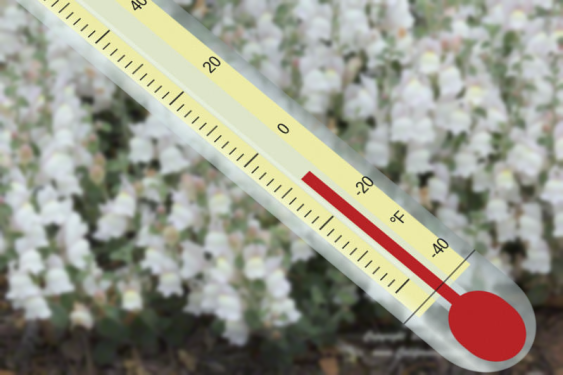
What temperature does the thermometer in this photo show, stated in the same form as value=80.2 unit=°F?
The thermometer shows value=-10 unit=°F
